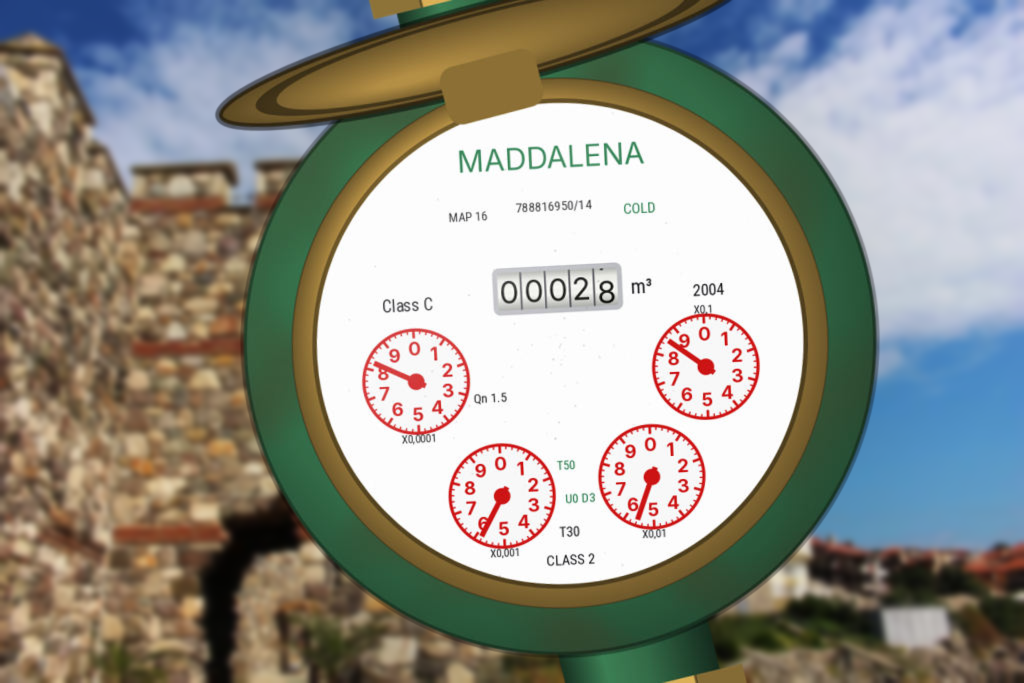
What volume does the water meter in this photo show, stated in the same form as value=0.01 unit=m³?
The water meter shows value=27.8558 unit=m³
